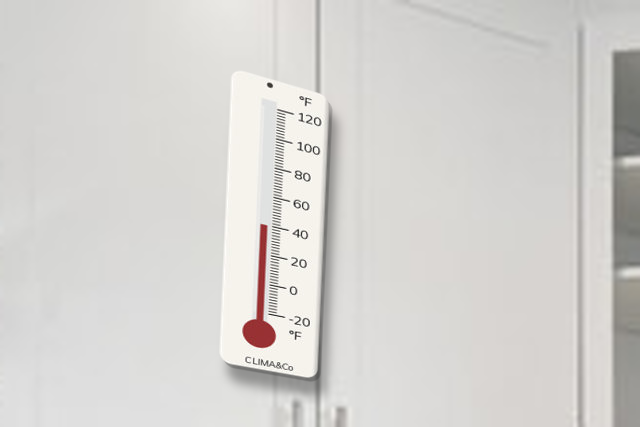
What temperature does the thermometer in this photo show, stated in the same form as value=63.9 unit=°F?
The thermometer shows value=40 unit=°F
